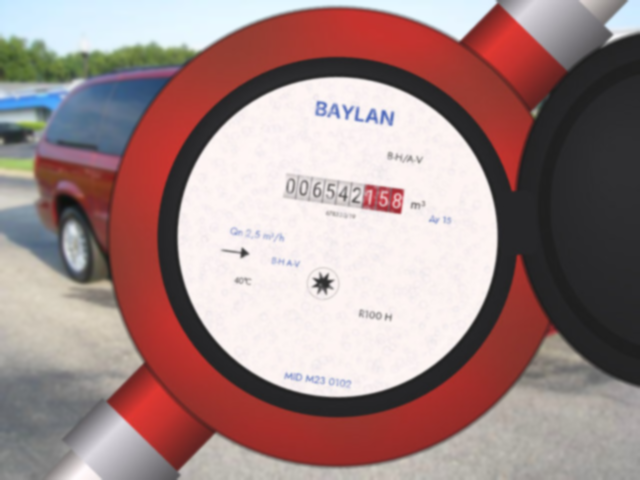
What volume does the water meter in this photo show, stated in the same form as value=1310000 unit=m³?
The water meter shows value=6542.158 unit=m³
